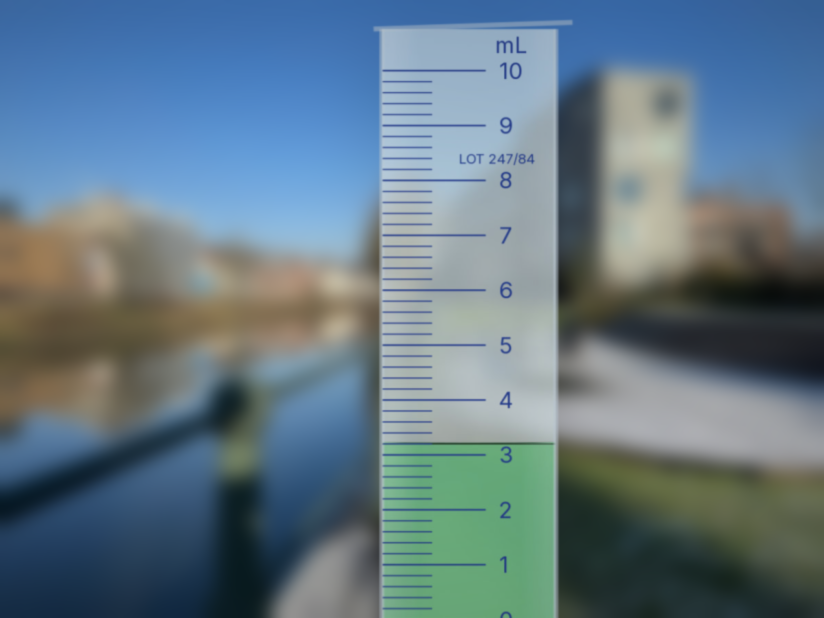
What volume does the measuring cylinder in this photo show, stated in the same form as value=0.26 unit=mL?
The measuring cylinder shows value=3.2 unit=mL
